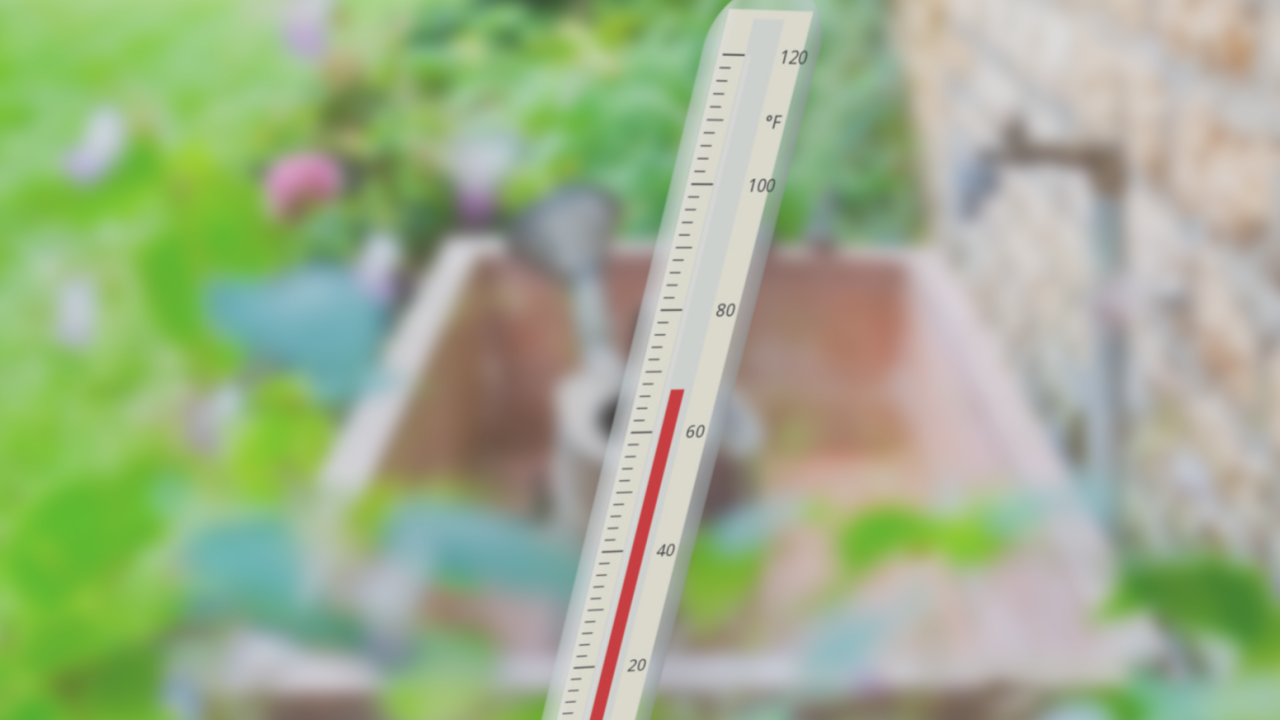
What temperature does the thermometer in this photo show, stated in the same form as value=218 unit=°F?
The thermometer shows value=67 unit=°F
